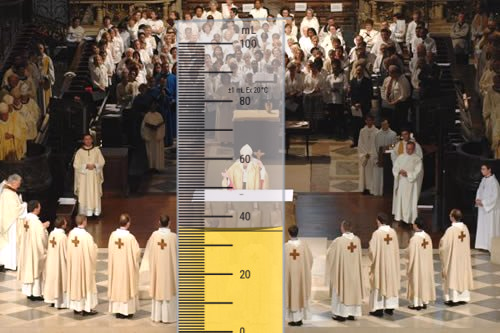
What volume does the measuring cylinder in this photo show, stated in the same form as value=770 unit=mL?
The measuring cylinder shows value=35 unit=mL
